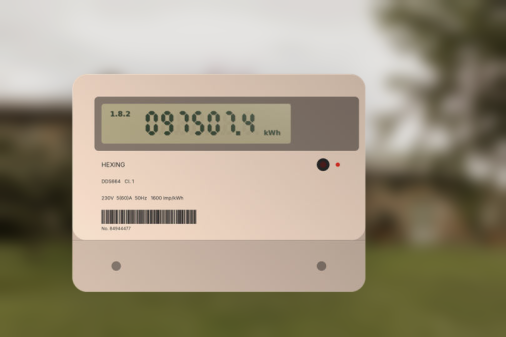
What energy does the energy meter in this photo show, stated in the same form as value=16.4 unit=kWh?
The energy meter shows value=97507.4 unit=kWh
